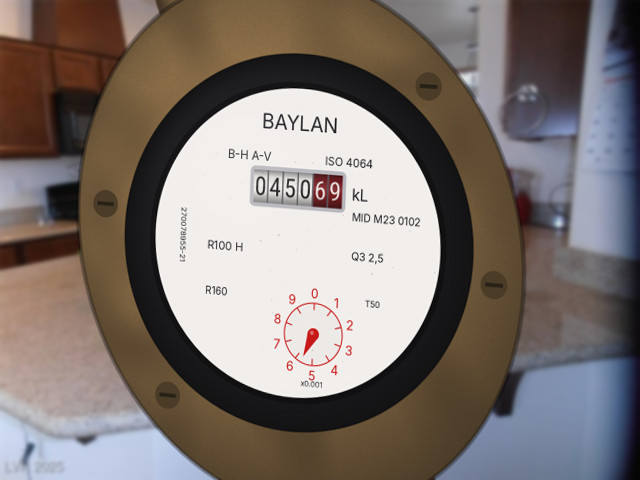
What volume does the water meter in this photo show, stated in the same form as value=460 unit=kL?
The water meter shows value=450.695 unit=kL
